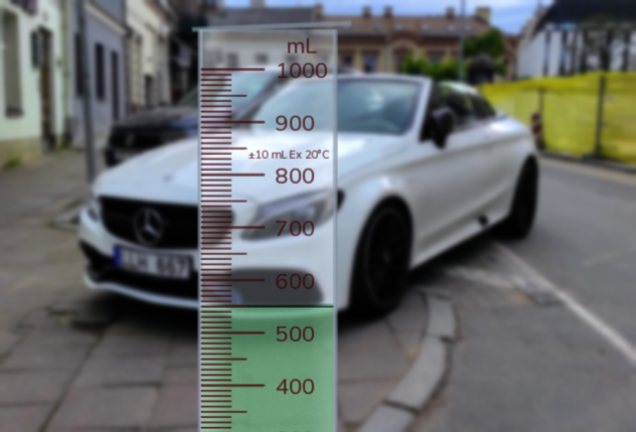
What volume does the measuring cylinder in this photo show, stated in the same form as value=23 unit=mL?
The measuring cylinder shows value=550 unit=mL
